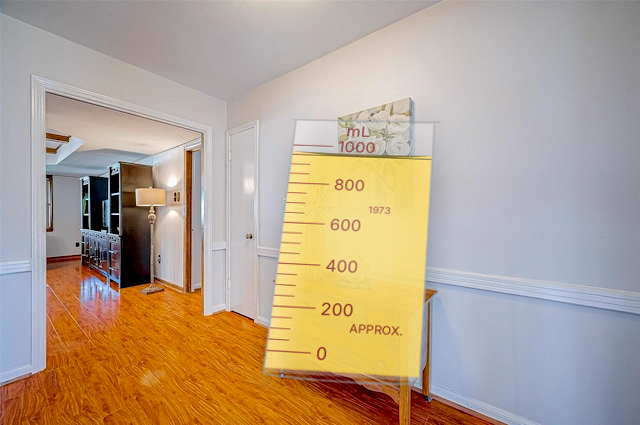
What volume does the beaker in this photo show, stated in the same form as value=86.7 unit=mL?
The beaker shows value=950 unit=mL
